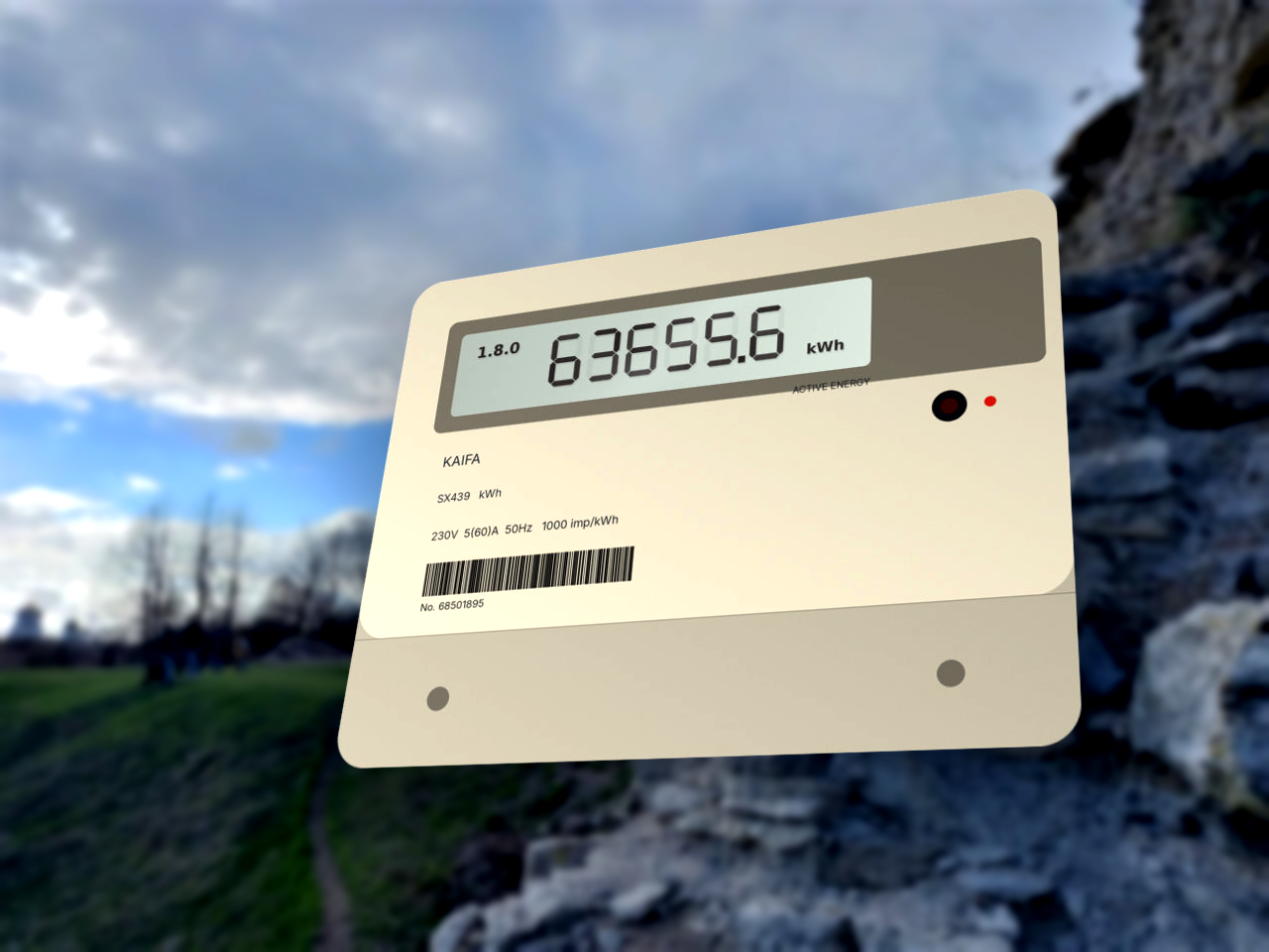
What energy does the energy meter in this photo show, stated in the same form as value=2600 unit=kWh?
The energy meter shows value=63655.6 unit=kWh
